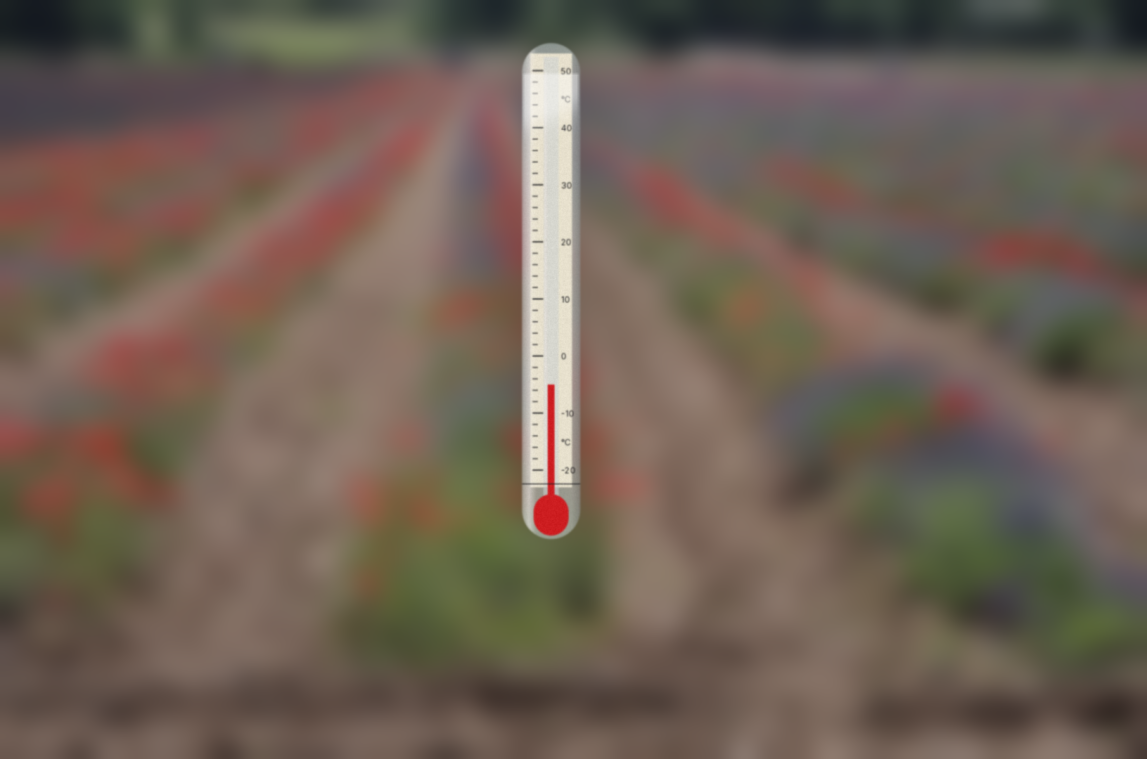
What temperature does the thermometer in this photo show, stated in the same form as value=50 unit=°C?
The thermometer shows value=-5 unit=°C
